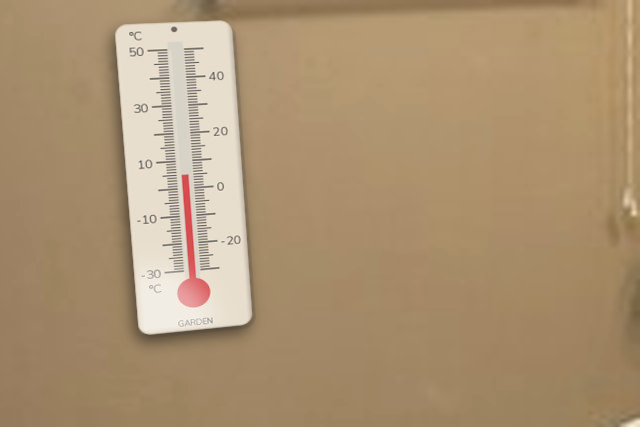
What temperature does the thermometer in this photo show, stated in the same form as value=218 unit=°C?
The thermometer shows value=5 unit=°C
